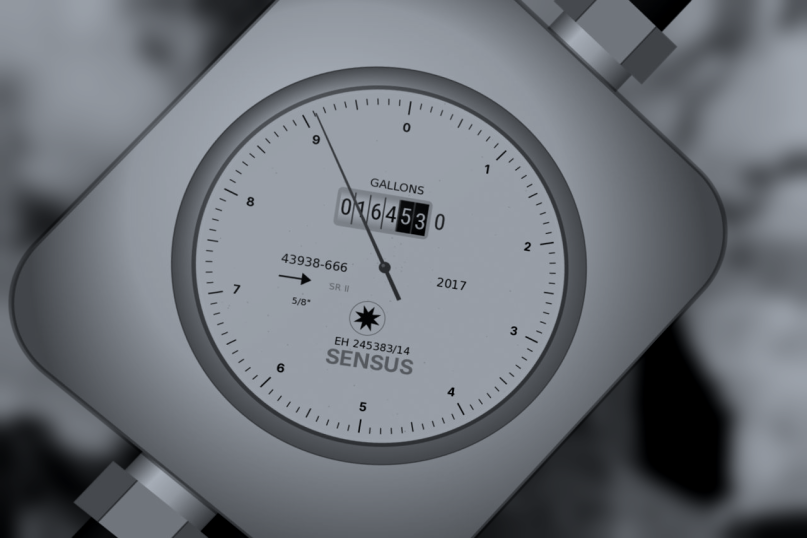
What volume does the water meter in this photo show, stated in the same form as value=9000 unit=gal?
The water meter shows value=164529.1 unit=gal
